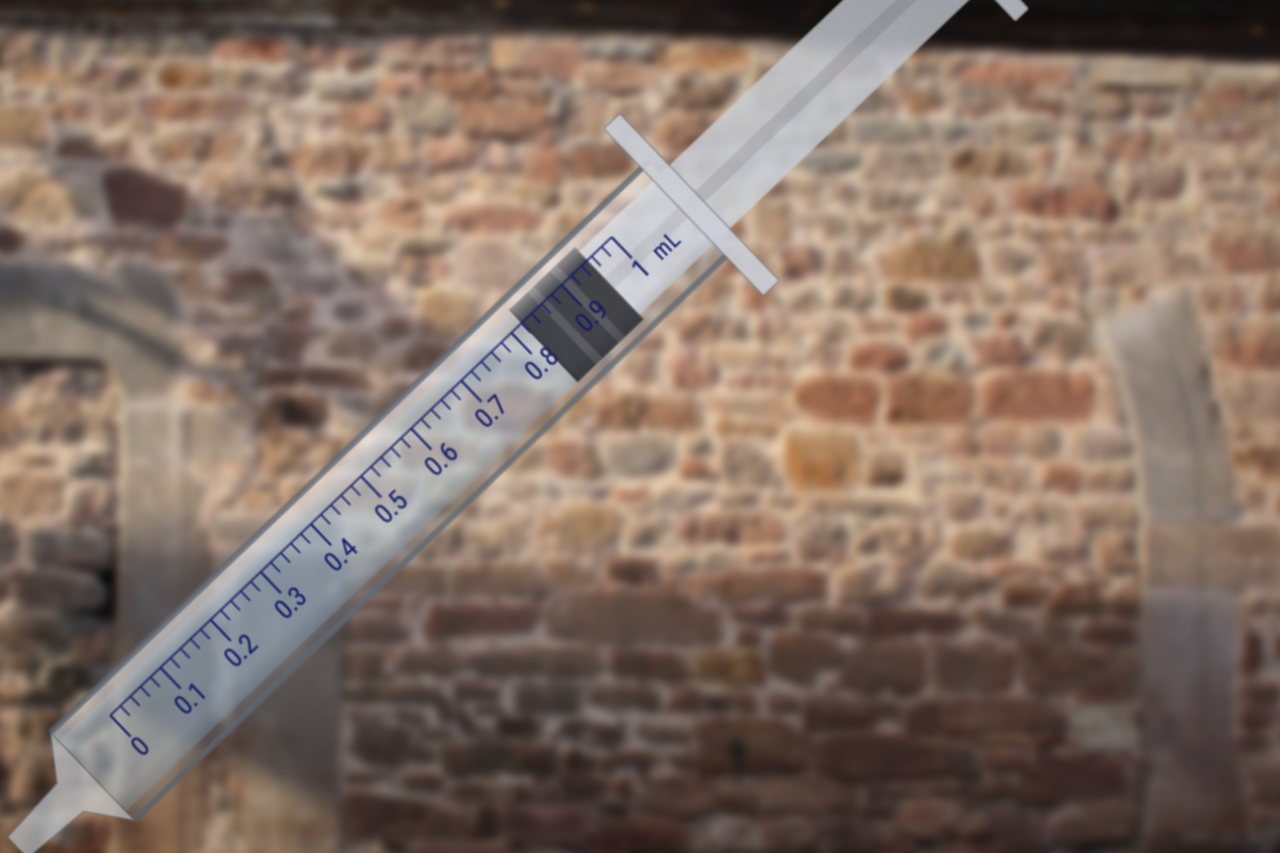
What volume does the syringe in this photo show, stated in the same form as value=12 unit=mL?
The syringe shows value=0.82 unit=mL
